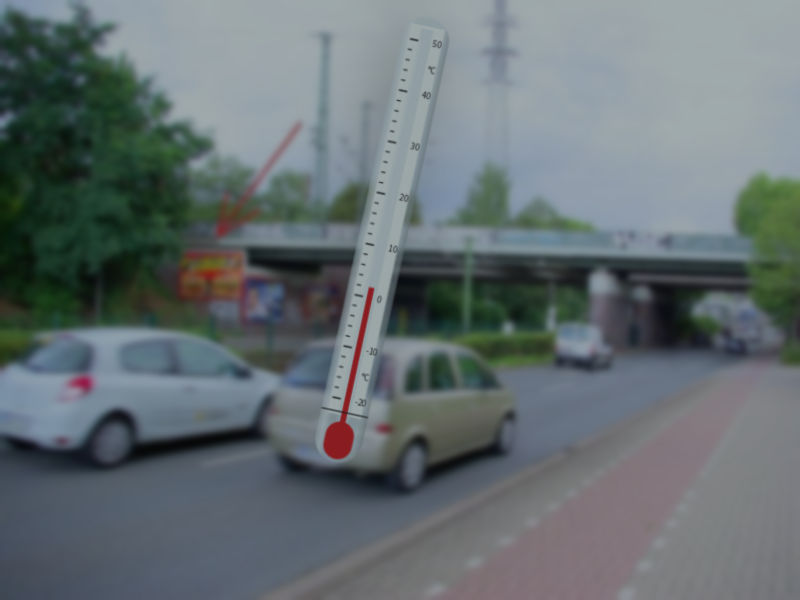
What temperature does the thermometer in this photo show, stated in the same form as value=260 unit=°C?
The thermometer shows value=2 unit=°C
